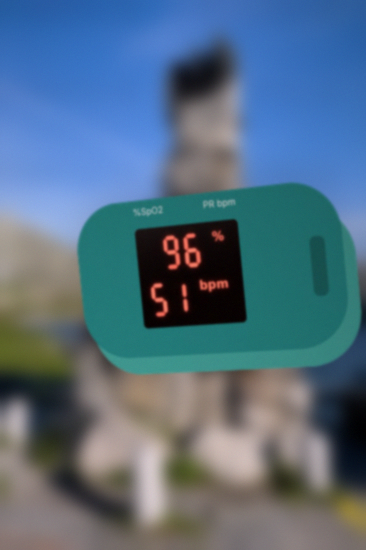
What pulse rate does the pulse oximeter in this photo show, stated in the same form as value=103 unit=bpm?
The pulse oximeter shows value=51 unit=bpm
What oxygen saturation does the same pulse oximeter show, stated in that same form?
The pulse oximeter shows value=96 unit=%
